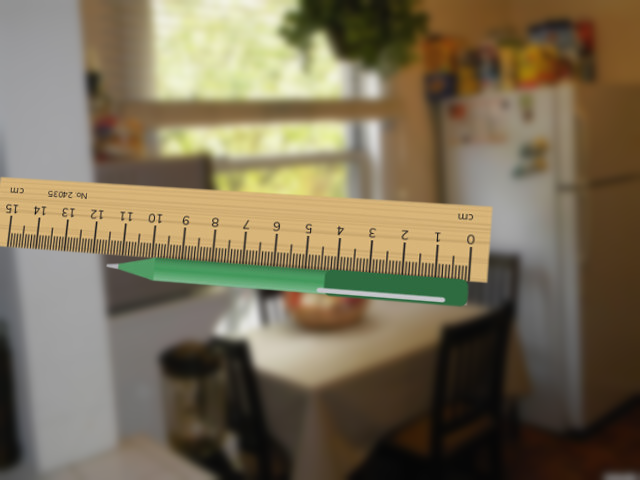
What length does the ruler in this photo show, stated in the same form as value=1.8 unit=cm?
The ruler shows value=11.5 unit=cm
